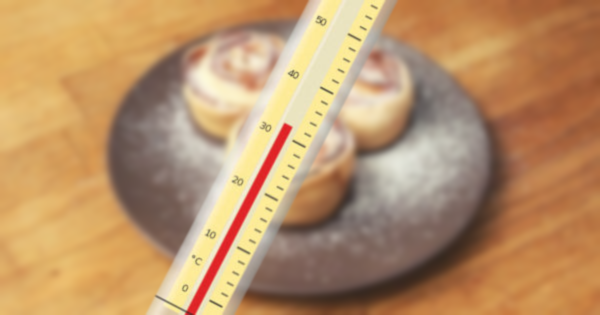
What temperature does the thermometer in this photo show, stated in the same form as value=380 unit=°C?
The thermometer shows value=32 unit=°C
